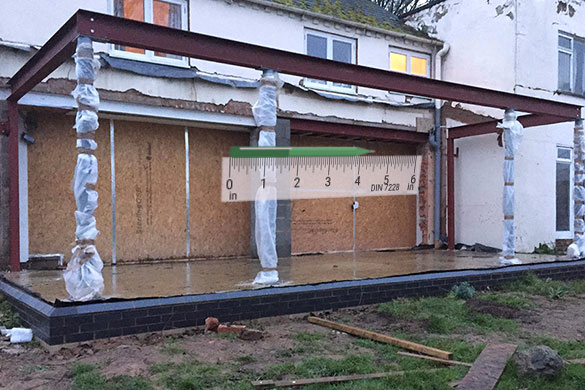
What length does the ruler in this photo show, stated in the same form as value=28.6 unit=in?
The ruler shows value=4.5 unit=in
